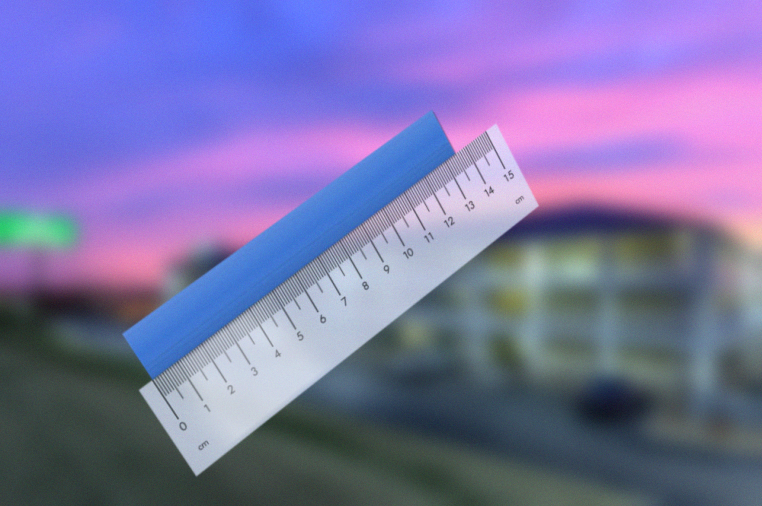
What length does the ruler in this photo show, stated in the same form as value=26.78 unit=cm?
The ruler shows value=13.5 unit=cm
